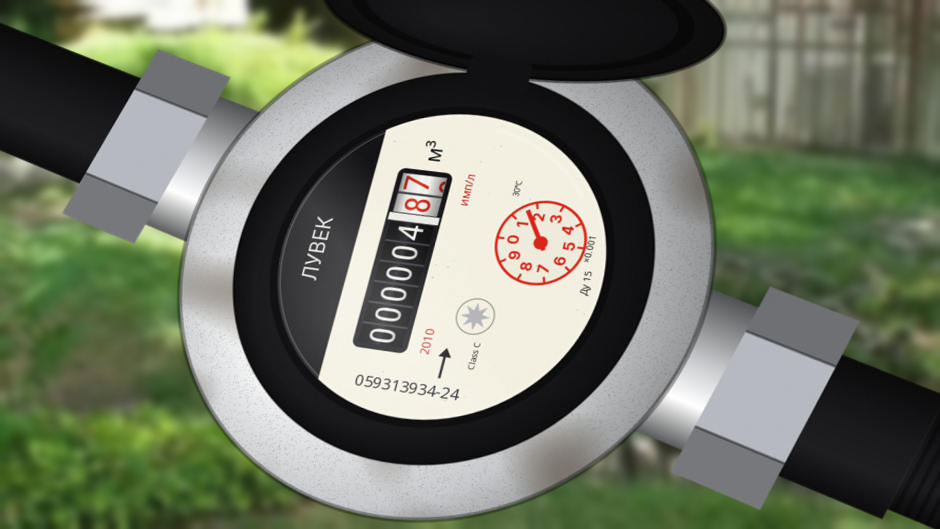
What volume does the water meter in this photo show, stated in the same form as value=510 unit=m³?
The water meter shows value=4.871 unit=m³
